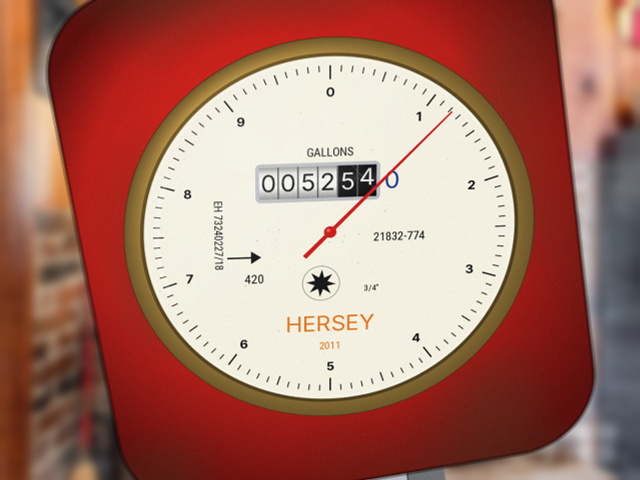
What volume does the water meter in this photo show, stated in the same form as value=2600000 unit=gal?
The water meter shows value=52541.2 unit=gal
